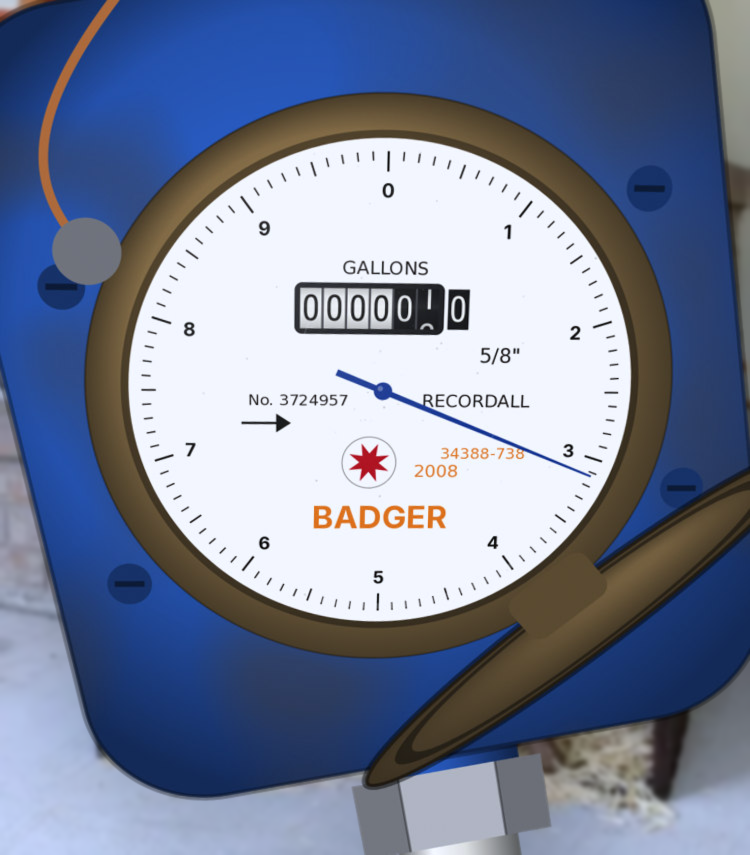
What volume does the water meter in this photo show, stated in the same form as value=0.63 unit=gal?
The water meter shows value=13.1 unit=gal
